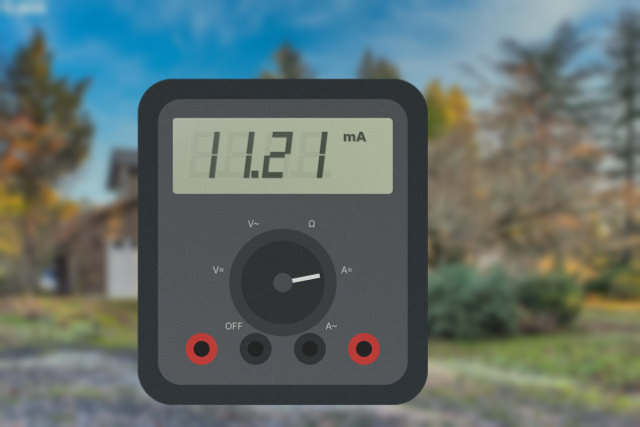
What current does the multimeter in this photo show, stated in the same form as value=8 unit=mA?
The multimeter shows value=11.21 unit=mA
